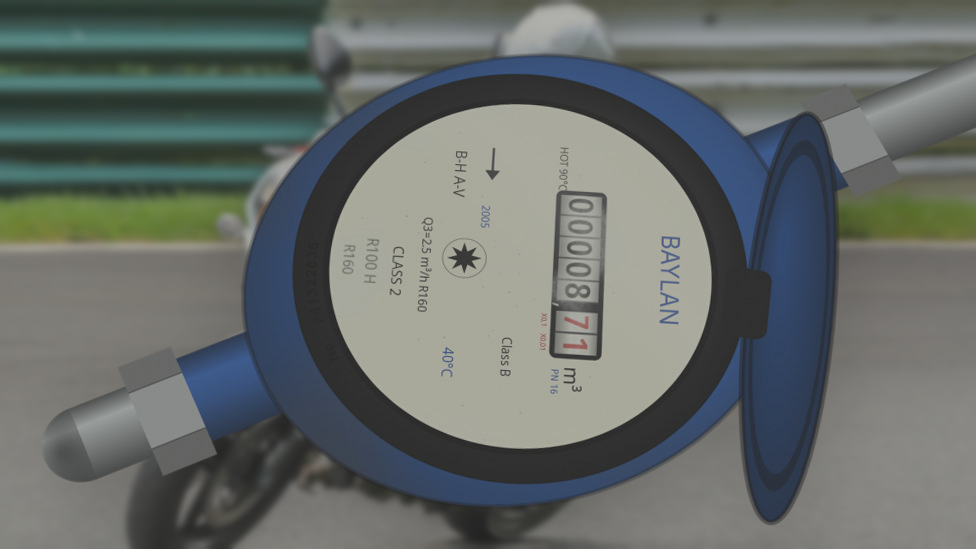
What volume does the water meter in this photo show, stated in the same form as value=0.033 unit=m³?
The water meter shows value=8.71 unit=m³
